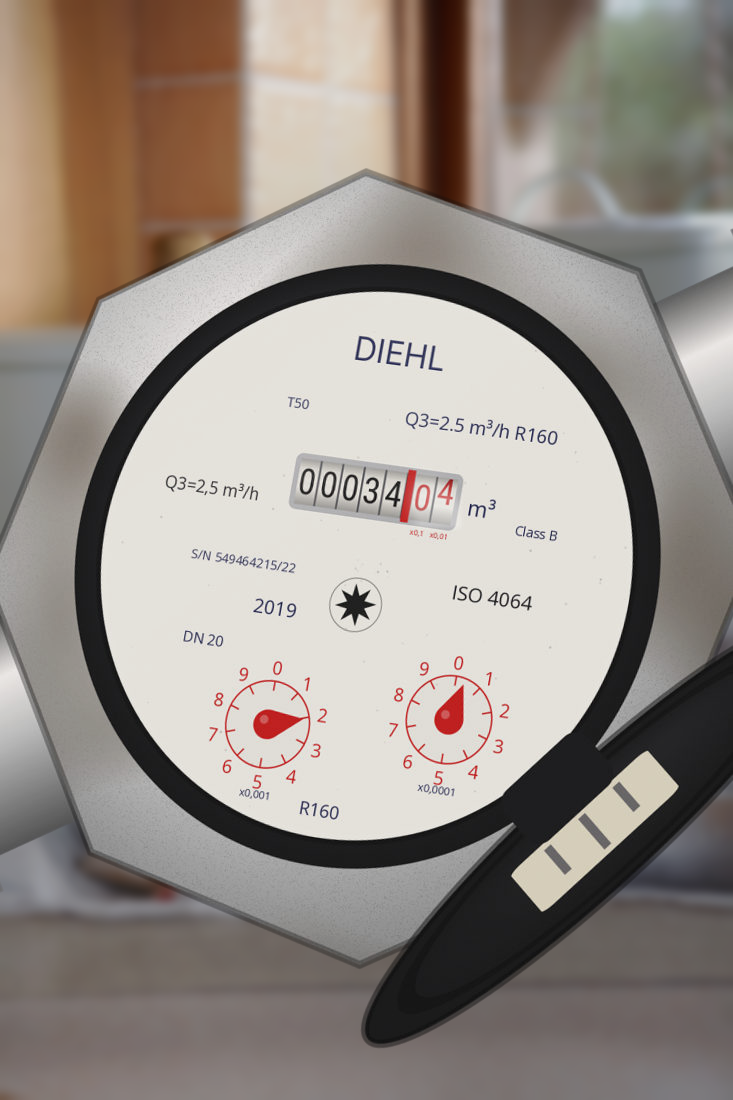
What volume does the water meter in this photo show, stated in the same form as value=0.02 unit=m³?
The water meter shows value=34.0420 unit=m³
